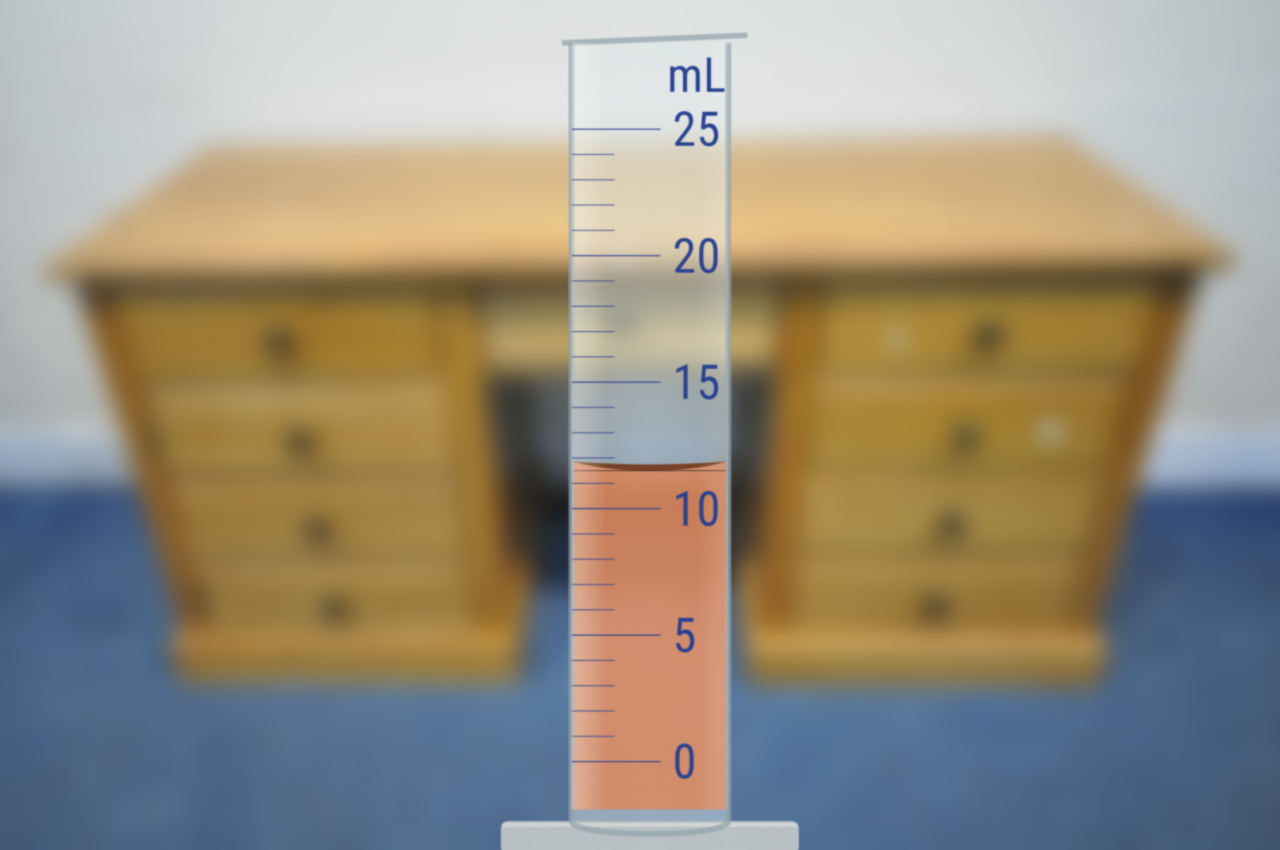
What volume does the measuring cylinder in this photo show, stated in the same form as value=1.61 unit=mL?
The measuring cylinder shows value=11.5 unit=mL
